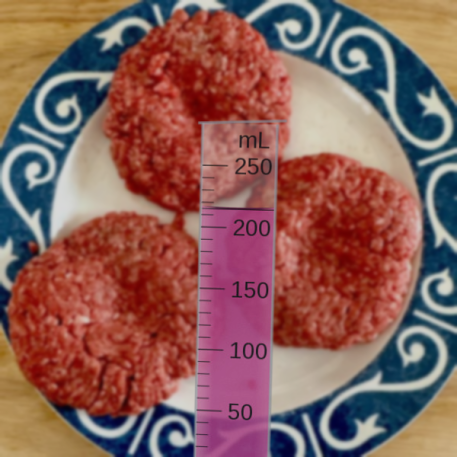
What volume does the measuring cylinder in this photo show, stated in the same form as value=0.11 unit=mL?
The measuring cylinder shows value=215 unit=mL
